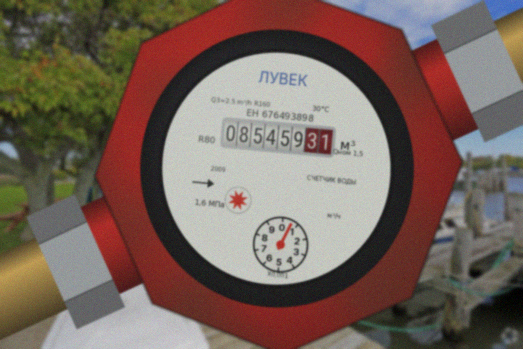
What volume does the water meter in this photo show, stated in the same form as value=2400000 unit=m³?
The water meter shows value=85459.310 unit=m³
